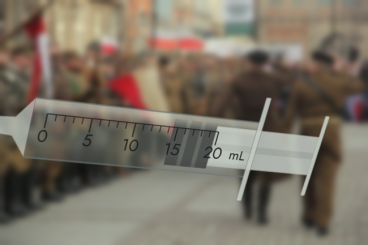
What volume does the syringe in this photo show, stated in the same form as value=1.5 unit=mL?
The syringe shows value=14.5 unit=mL
